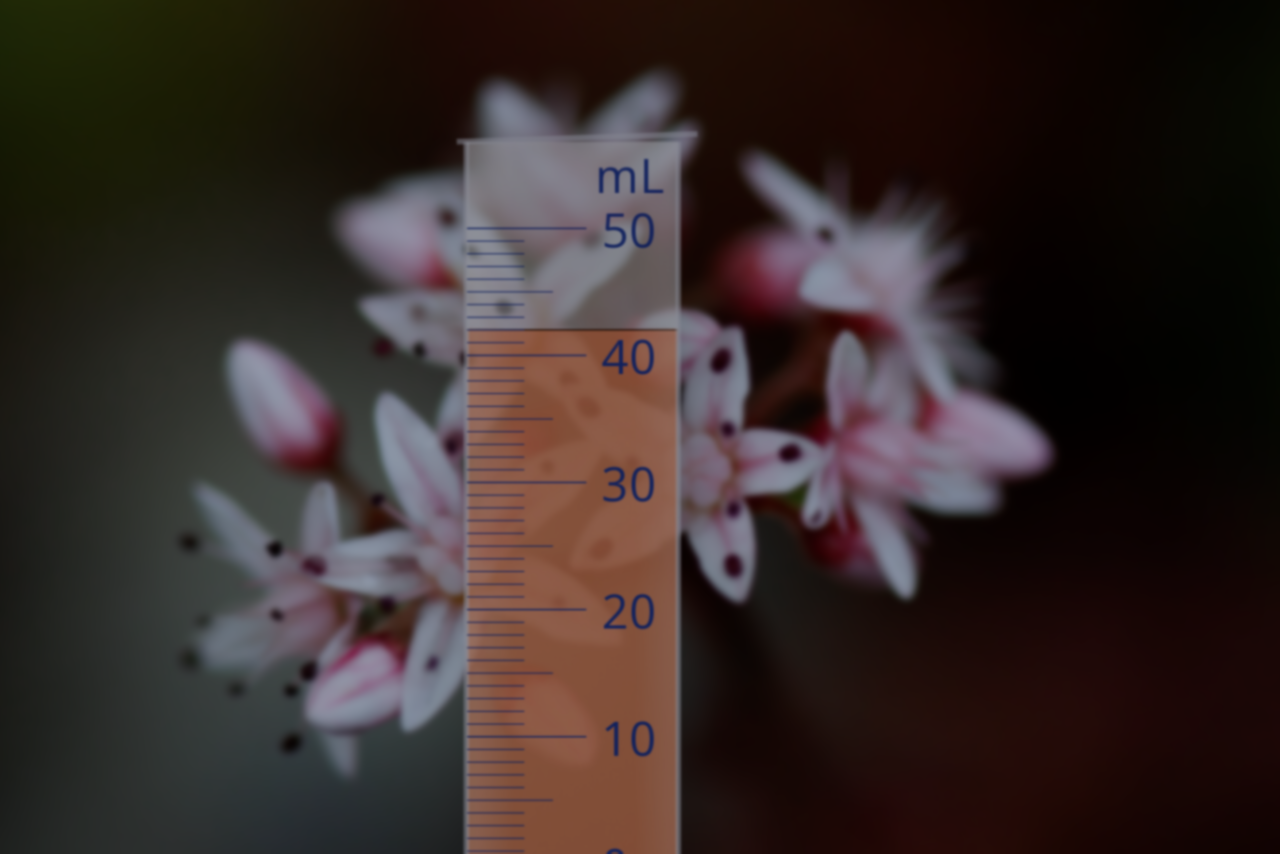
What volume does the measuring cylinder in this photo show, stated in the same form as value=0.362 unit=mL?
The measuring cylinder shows value=42 unit=mL
